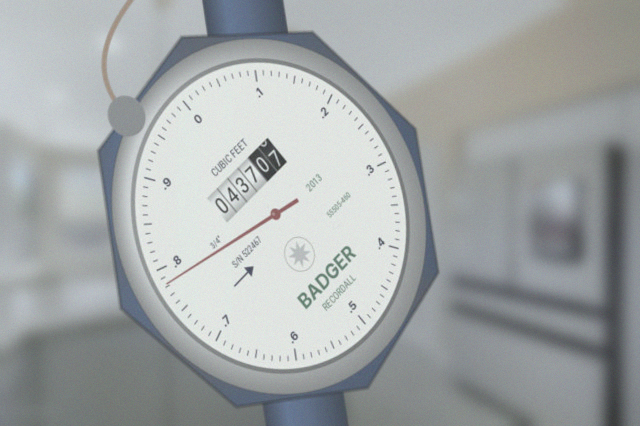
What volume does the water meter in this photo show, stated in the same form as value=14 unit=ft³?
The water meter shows value=43706.78 unit=ft³
